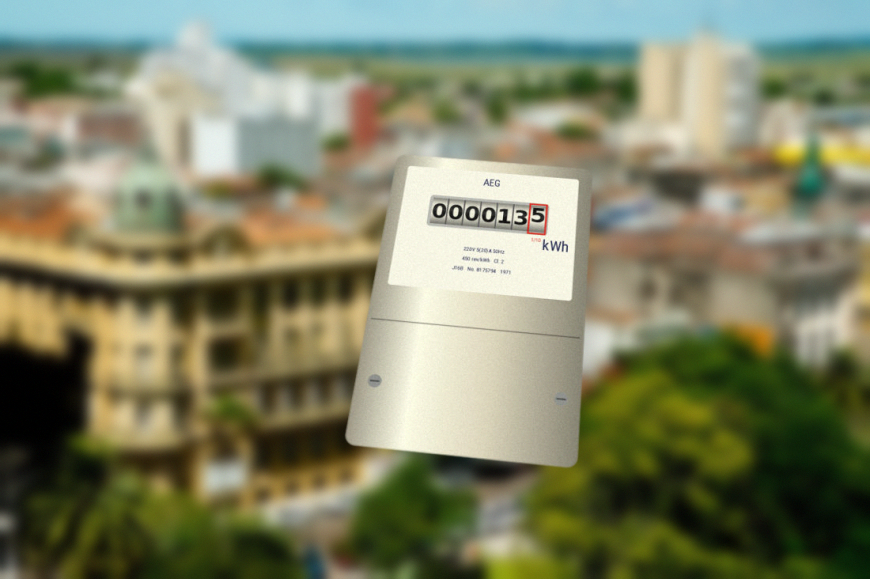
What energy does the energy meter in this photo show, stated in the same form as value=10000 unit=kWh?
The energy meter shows value=13.5 unit=kWh
